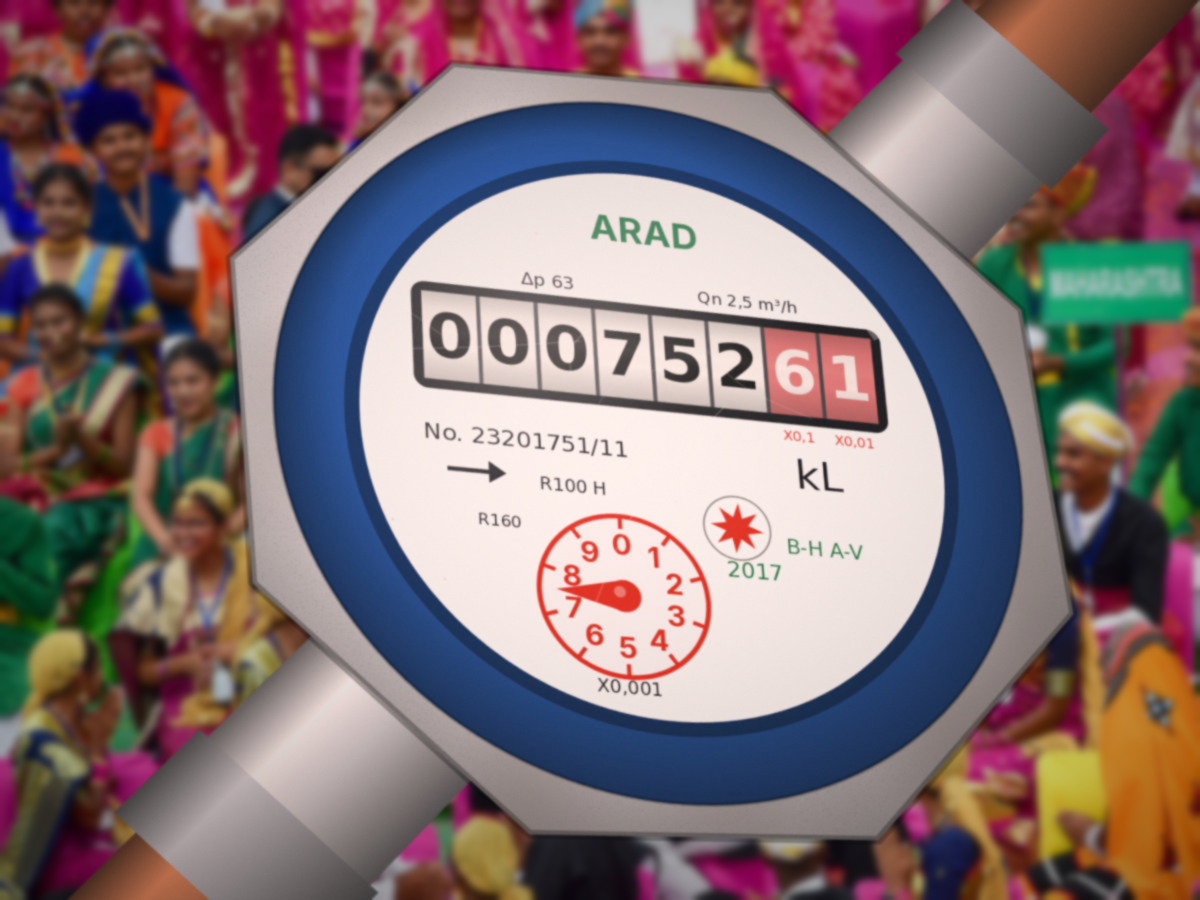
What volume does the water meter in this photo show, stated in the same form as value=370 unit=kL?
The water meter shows value=752.617 unit=kL
